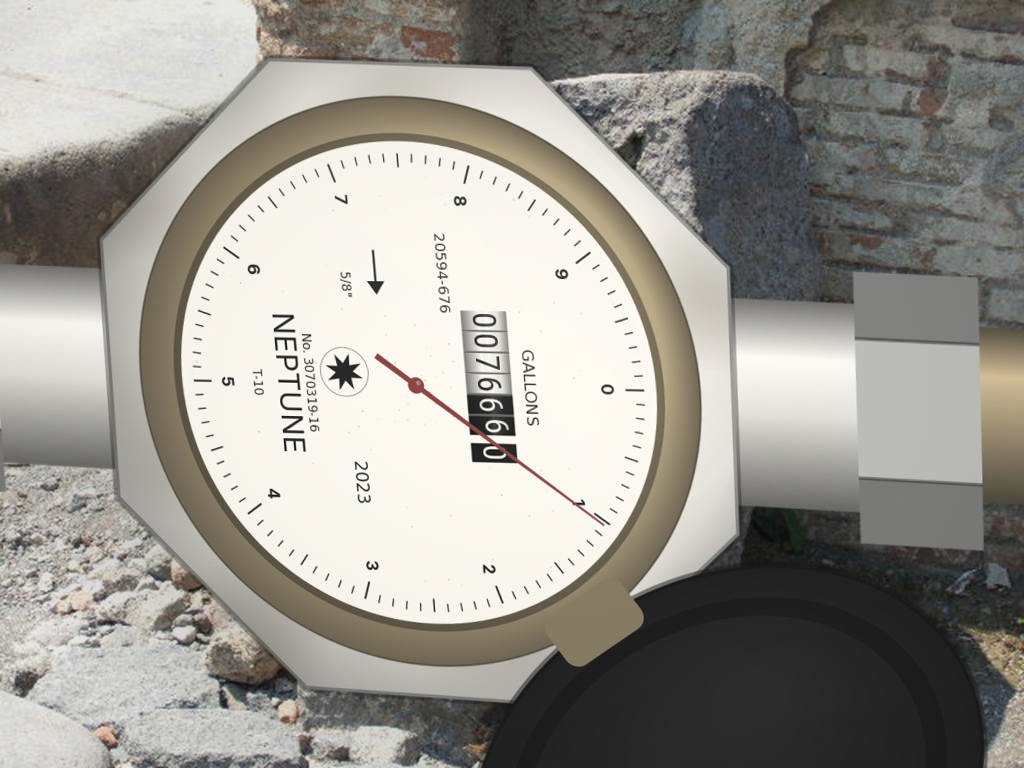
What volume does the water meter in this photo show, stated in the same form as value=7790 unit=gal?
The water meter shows value=76661.0 unit=gal
